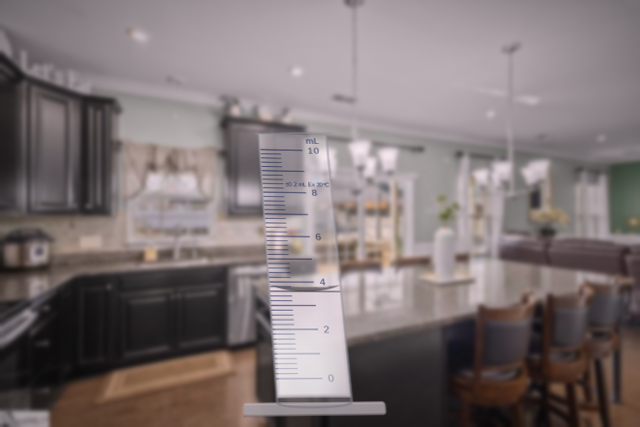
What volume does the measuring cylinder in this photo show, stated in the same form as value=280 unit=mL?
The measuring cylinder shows value=3.6 unit=mL
